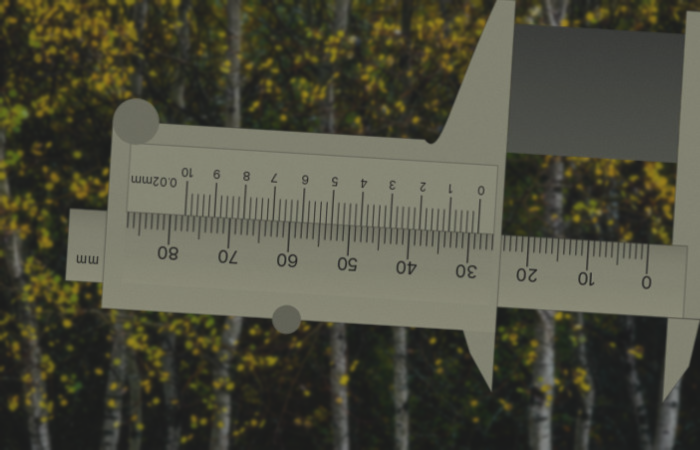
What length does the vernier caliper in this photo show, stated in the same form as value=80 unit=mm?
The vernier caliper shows value=28.5 unit=mm
